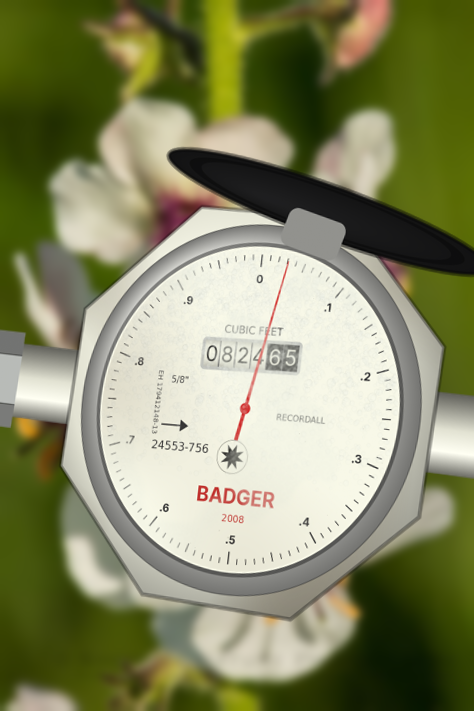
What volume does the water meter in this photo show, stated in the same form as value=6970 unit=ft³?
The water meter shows value=82465.03 unit=ft³
